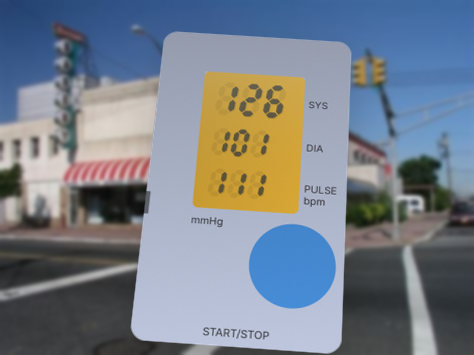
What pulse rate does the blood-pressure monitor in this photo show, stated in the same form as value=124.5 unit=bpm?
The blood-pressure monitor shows value=111 unit=bpm
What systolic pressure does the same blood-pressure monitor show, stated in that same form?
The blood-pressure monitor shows value=126 unit=mmHg
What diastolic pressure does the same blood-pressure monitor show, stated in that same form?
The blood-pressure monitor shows value=101 unit=mmHg
